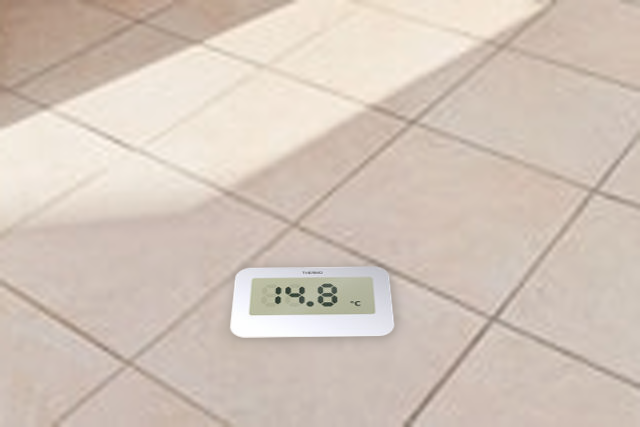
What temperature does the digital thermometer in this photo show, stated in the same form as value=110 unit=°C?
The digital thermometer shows value=14.8 unit=°C
